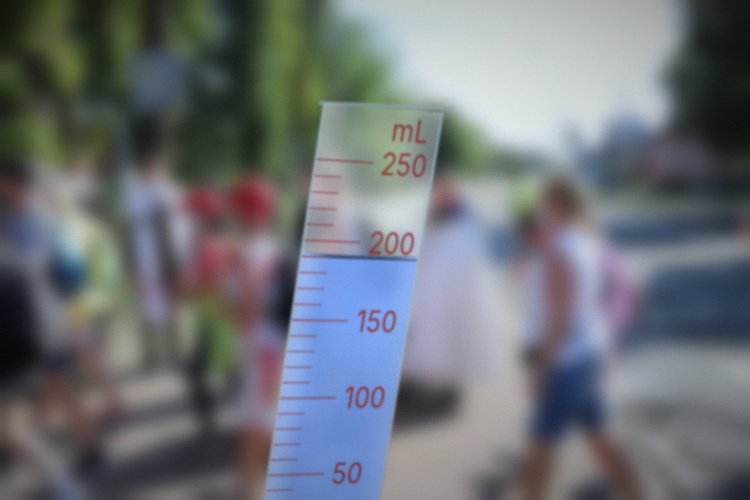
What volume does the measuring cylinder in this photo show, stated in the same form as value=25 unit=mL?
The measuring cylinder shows value=190 unit=mL
